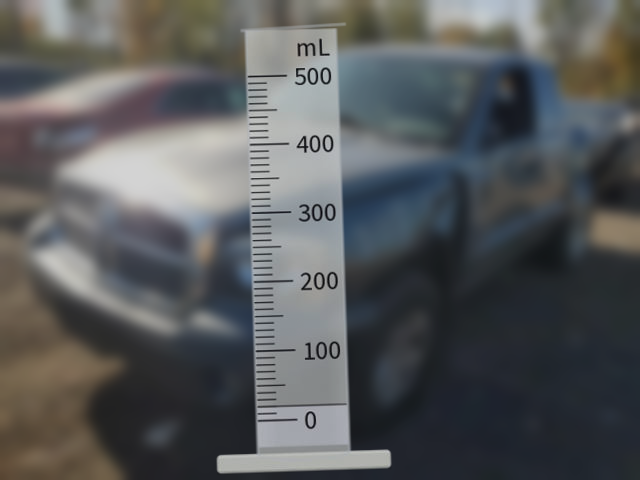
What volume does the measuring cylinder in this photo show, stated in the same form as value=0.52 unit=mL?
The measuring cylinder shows value=20 unit=mL
